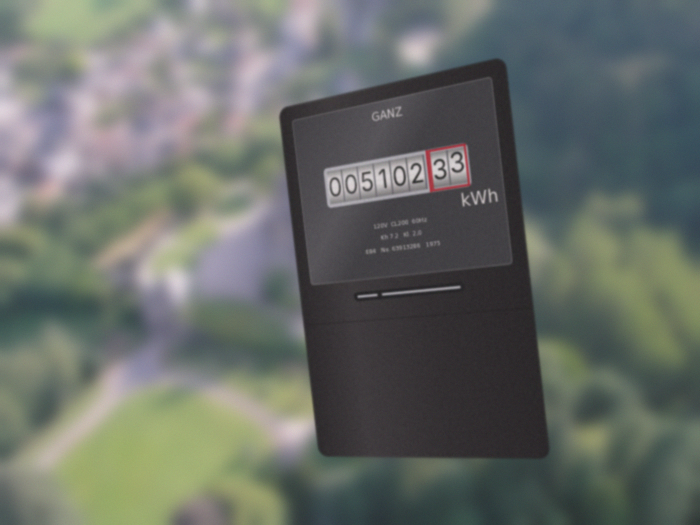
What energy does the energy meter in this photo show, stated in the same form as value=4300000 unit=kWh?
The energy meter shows value=5102.33 unit=kWh
